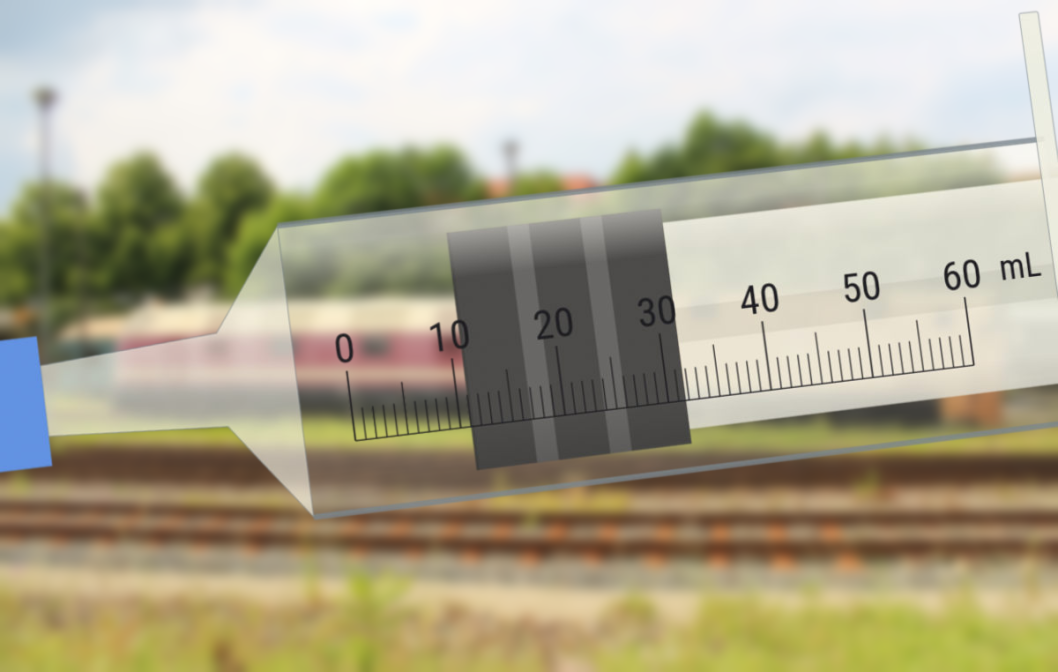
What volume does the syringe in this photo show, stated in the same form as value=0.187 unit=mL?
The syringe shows value=11 unit=mL
